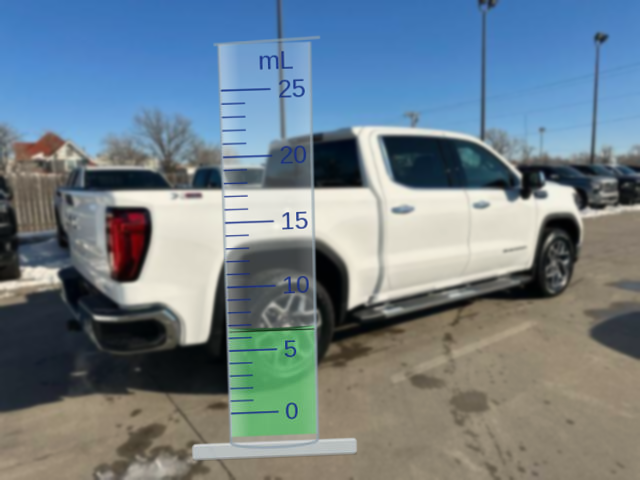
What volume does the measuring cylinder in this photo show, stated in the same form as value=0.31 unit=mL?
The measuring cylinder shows value=6.5 unit=mL
